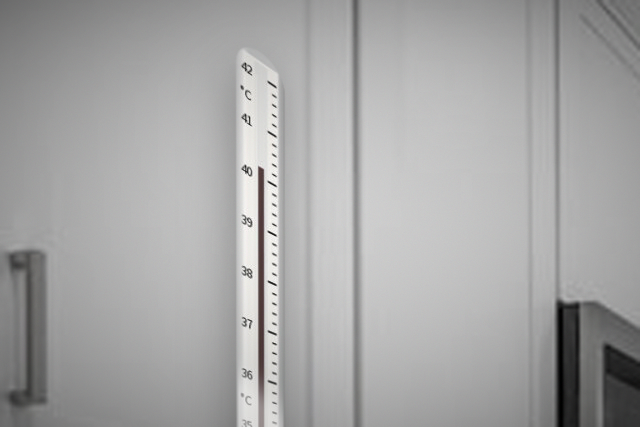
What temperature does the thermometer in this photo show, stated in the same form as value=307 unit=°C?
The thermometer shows value=40.2 unit=°C
